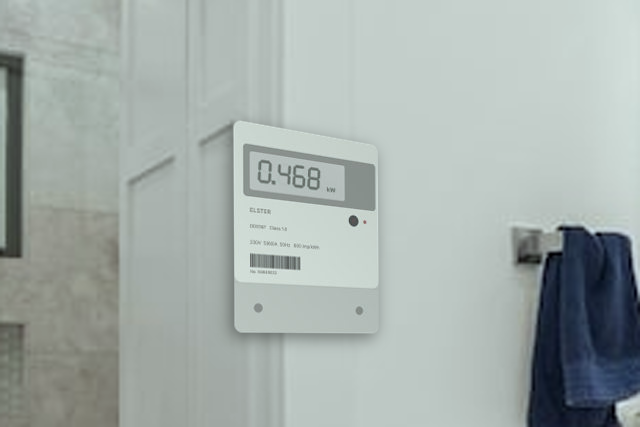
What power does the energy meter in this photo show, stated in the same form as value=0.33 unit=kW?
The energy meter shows value=0.468 unit=kW
